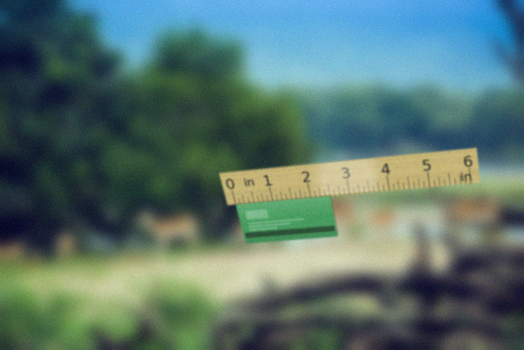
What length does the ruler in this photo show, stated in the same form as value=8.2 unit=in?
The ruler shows value=2.5 unit=in
